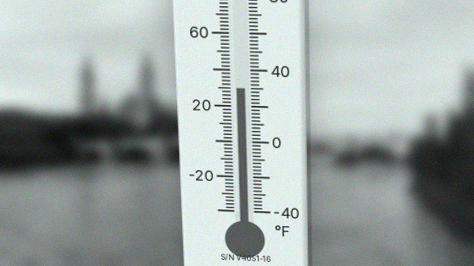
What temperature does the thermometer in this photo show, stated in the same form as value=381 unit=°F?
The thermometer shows value=30 unit=°F
